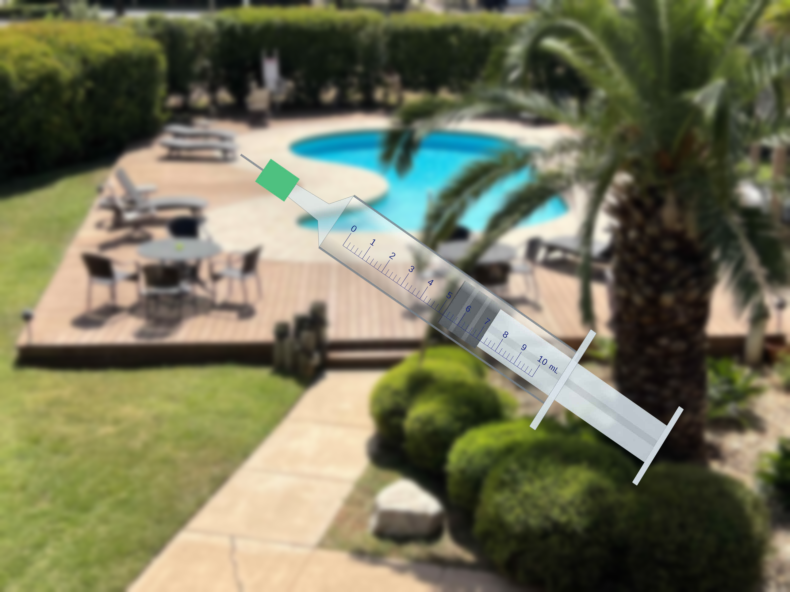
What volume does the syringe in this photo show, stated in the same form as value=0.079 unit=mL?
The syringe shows value=5.2 unit=mL
